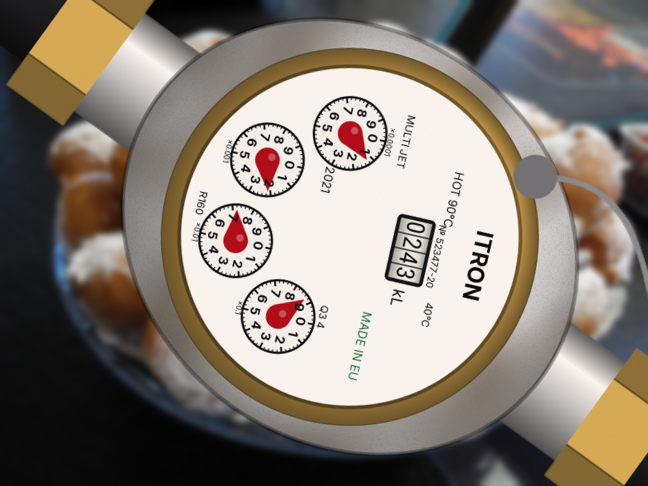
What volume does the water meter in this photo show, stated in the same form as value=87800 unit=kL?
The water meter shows value=243.8721 unit=kL
